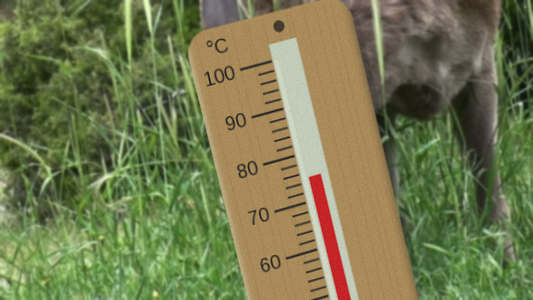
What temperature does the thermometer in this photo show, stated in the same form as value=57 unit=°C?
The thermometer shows value=75 unit=°C
